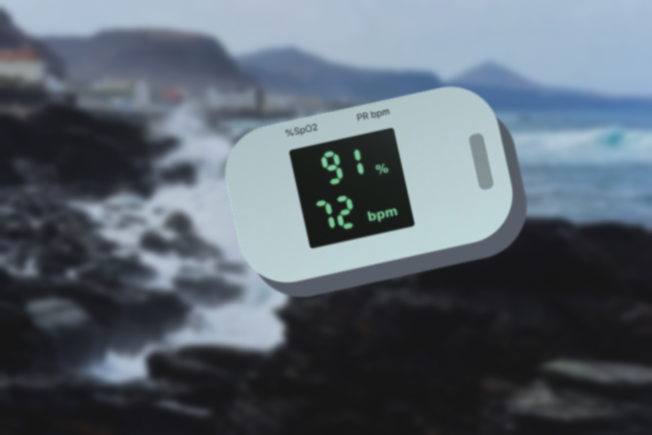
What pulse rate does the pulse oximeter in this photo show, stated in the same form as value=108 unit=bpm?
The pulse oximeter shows value=72 unit=bpm
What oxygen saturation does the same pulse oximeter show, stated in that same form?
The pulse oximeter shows value=91 unit=%
